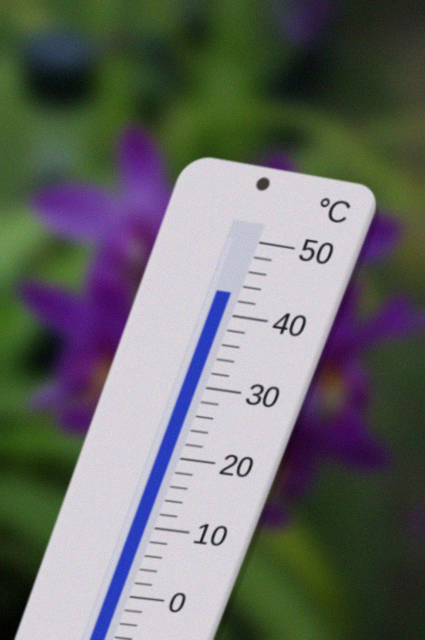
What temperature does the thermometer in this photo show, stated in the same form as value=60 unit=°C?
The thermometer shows value=43 unit=°C
